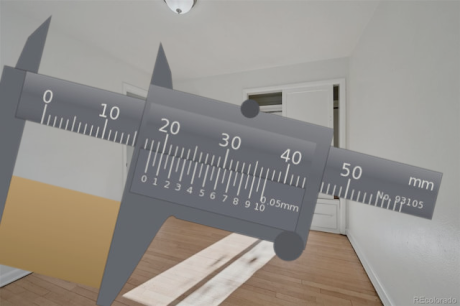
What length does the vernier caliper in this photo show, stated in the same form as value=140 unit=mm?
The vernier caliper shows value=18.0 unit=mm
